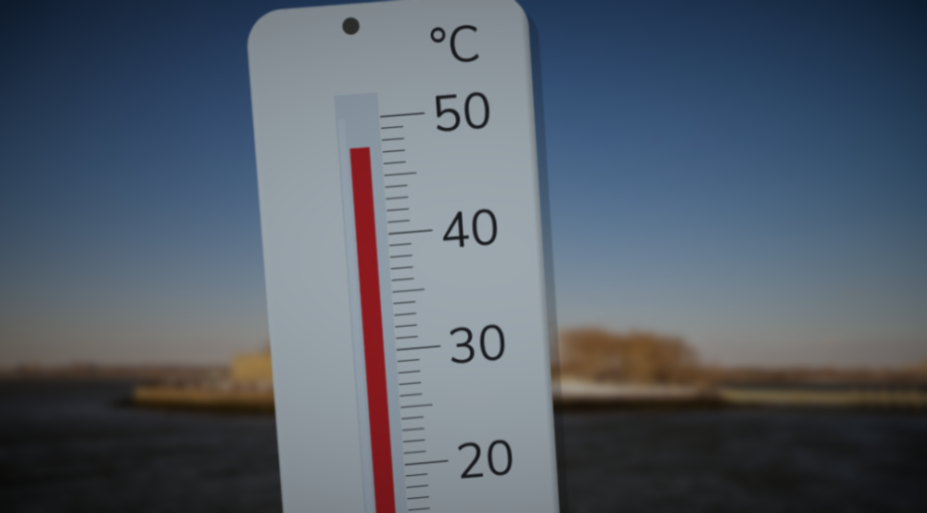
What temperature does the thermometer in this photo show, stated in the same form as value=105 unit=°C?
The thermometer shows value=47.5 unit=°C
